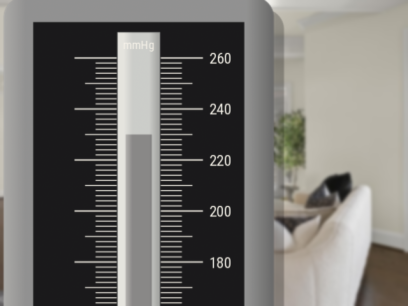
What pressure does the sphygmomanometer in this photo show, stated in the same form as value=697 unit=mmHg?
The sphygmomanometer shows value=230 unit=mmHg
